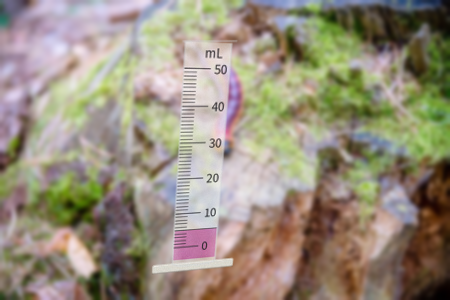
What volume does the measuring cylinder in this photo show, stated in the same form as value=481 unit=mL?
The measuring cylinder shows value=5 unit=mL
